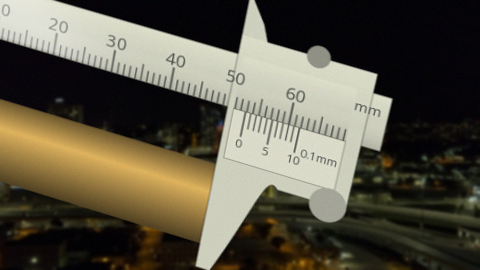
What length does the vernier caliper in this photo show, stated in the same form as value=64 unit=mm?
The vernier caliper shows value=52.8 unit=mm
